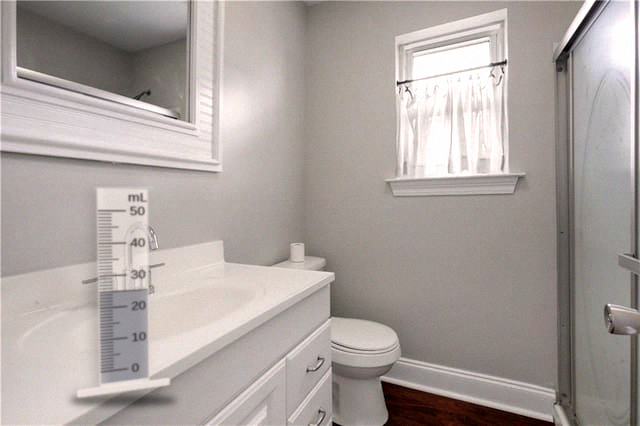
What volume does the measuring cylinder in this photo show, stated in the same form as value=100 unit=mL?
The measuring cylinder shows value=25 unit=mL
